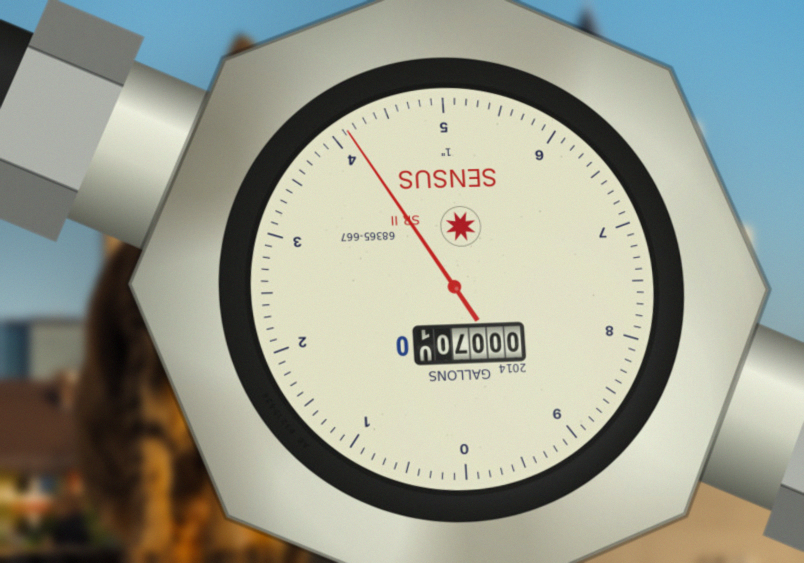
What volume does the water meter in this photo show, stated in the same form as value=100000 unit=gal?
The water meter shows value=7004.1 unit=gal
